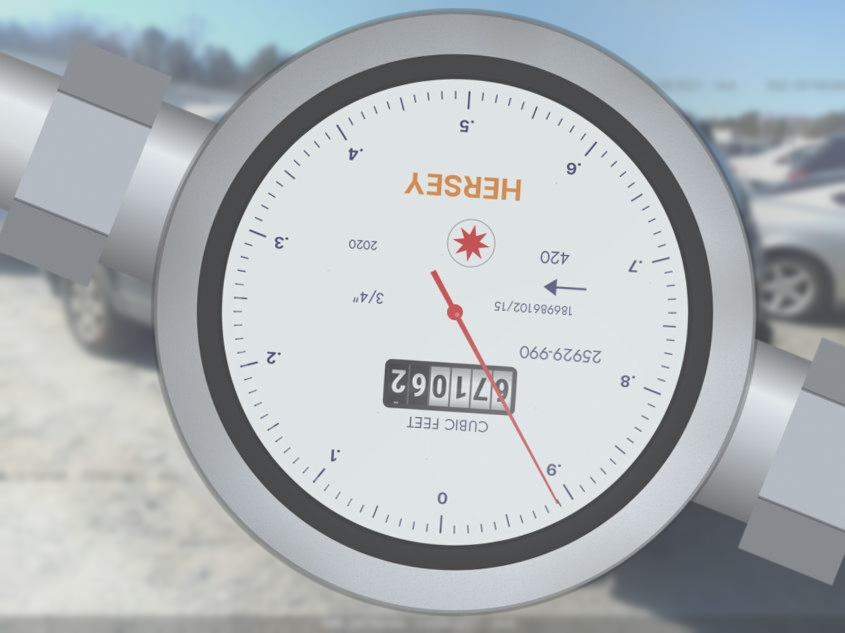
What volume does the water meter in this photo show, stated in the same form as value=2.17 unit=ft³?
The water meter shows value=671061.91 unit=ft³
